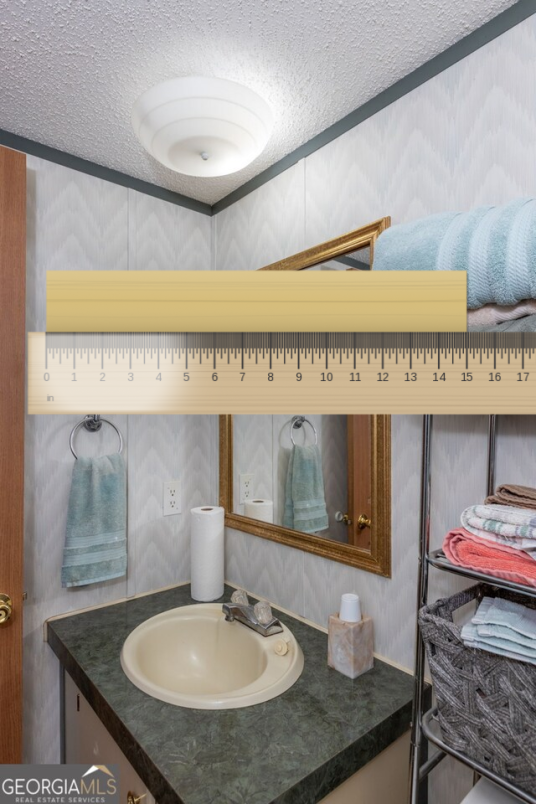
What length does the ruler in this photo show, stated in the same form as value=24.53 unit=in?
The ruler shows value=15 unit=in
